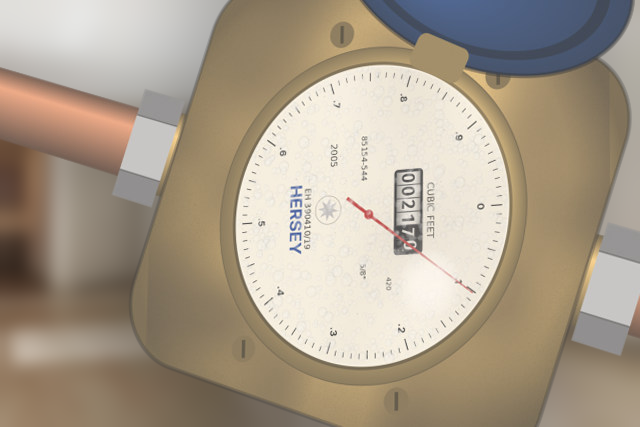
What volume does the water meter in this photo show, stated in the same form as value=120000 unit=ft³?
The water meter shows value=2170.10 unit=ft³
